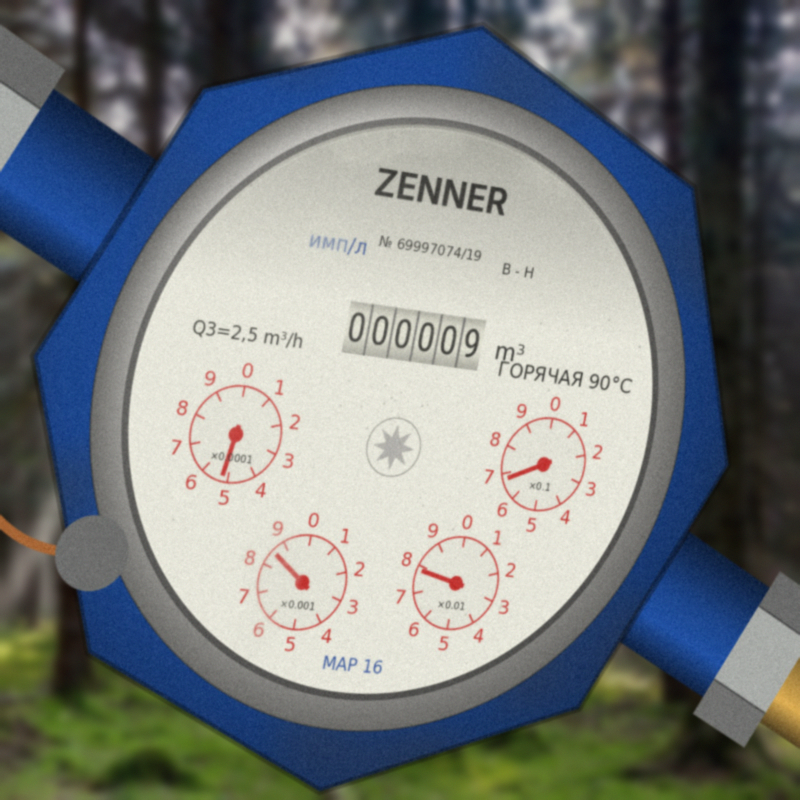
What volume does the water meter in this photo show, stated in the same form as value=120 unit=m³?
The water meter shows value=9.6785 unit=m³
